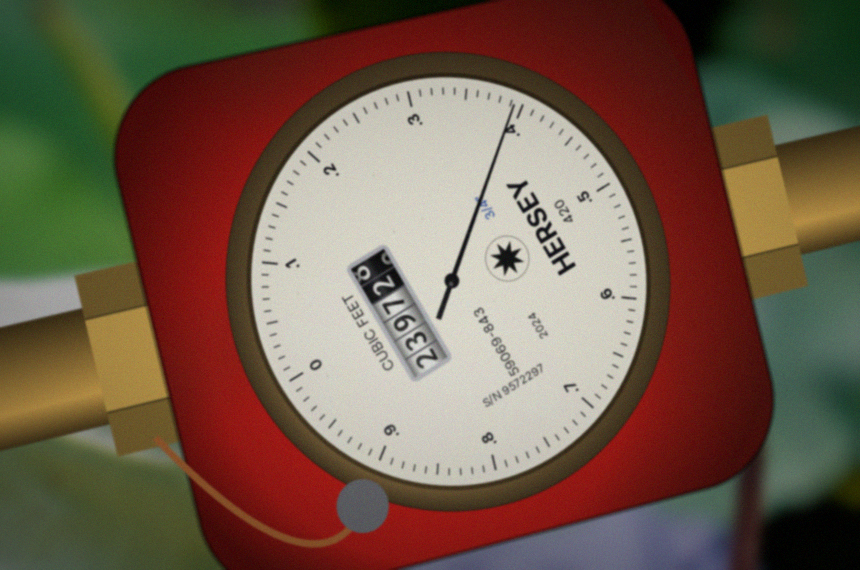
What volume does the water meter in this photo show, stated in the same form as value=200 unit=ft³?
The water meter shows value=239728.39 unit=ft³
